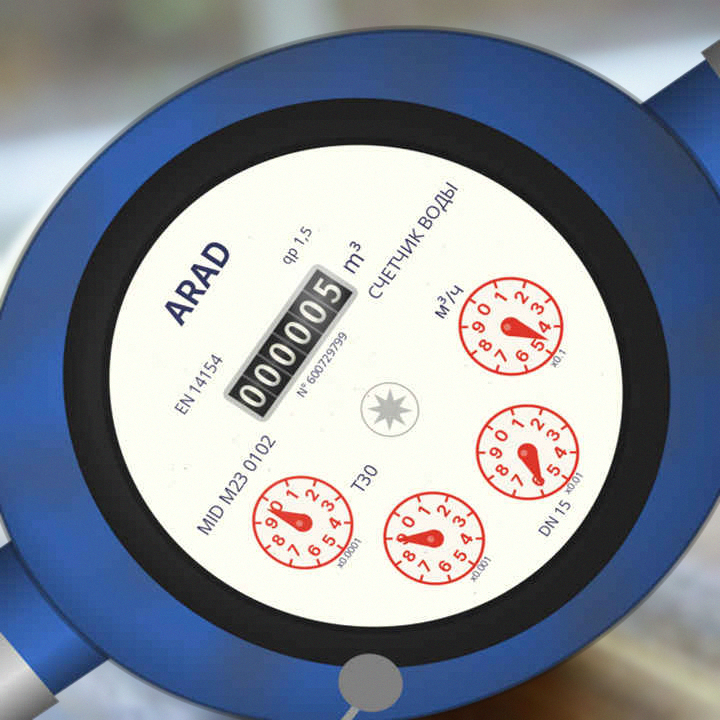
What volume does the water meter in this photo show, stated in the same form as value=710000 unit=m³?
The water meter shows value=5.4589 unit=m³
